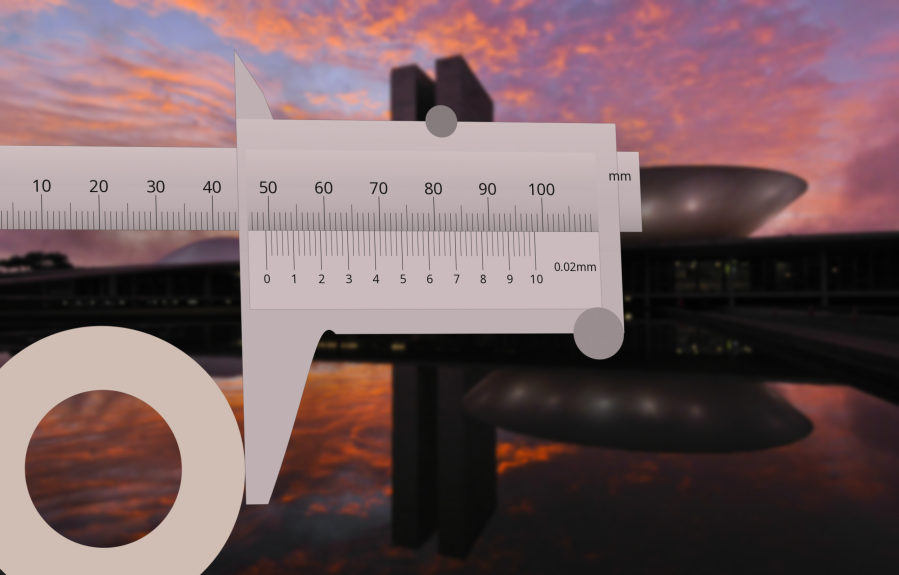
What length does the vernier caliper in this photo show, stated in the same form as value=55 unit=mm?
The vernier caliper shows value=49.4 unit=mm
